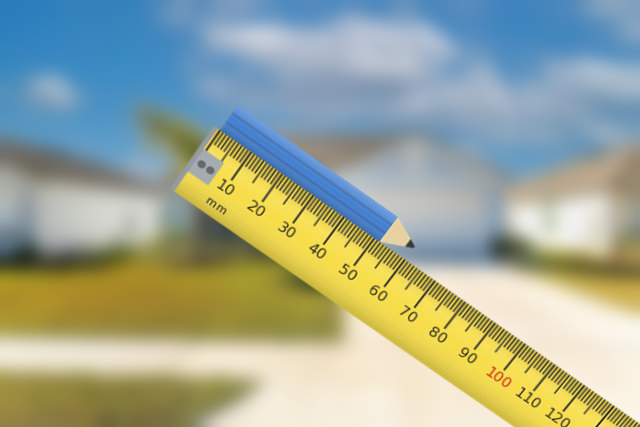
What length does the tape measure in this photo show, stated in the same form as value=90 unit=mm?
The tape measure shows value=60 unit=mm
